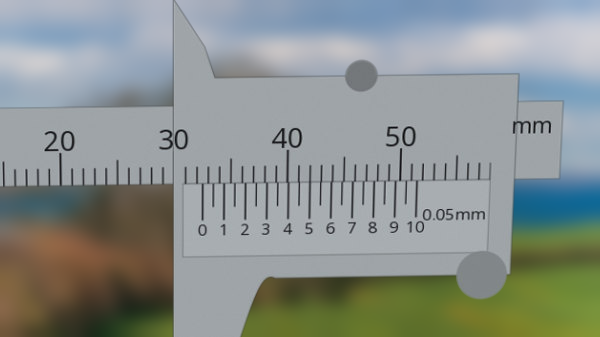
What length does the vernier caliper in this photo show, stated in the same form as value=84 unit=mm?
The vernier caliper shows value=32.5 unit=mm
